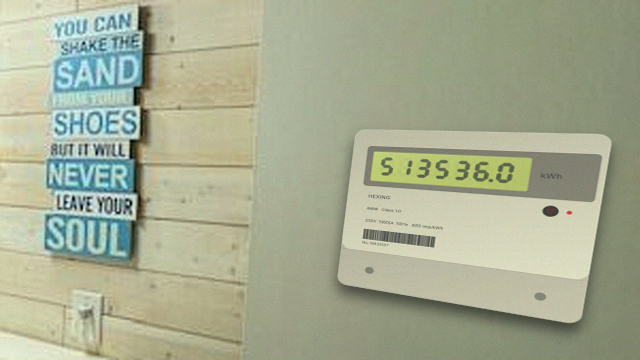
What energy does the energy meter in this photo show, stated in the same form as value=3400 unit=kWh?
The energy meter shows value=513536.0 unit=kWh
